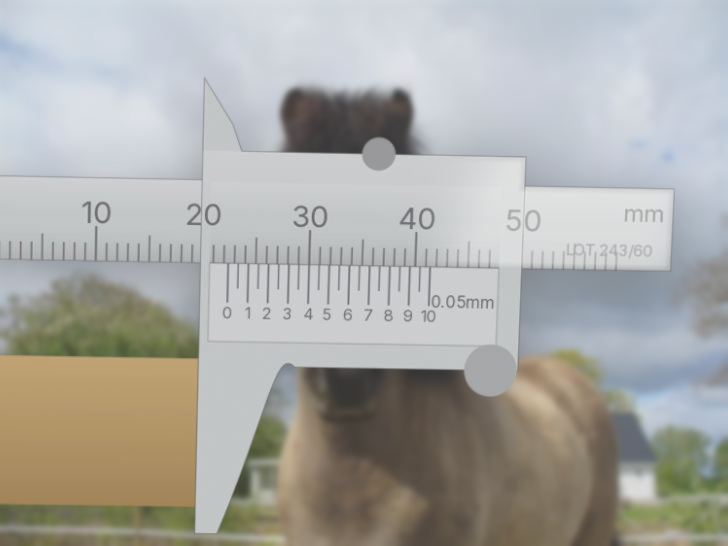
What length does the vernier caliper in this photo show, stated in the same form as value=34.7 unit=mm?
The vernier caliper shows value=22.4 unit=mm
